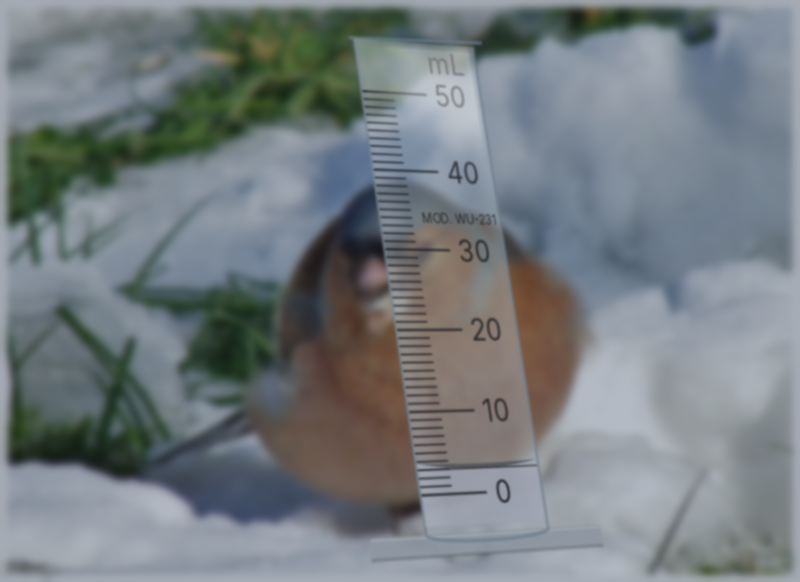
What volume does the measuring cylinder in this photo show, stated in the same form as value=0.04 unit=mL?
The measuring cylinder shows value=3 unit=mL
